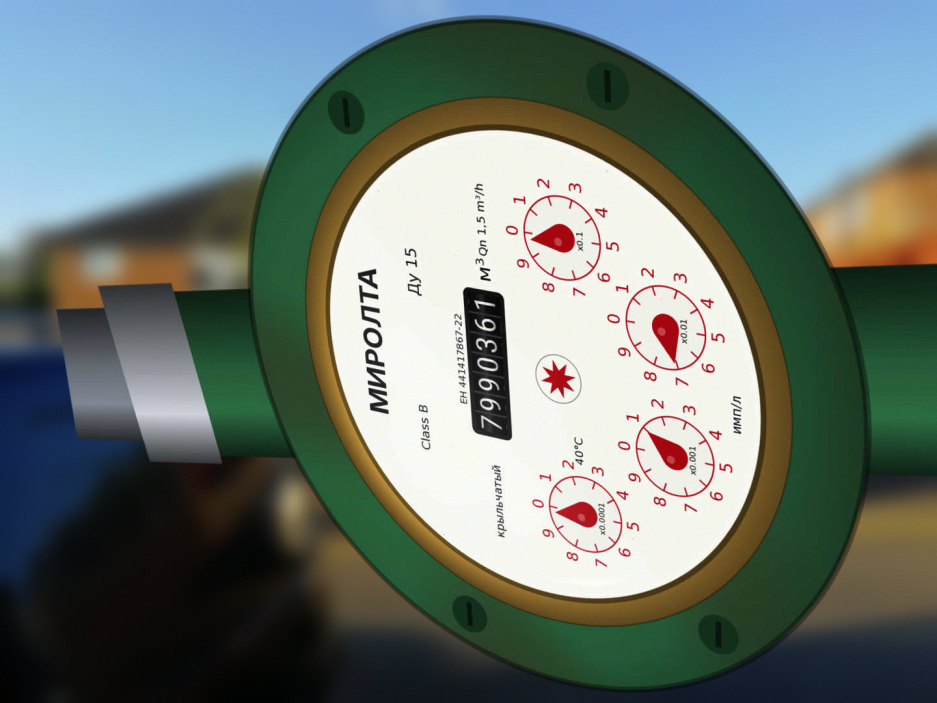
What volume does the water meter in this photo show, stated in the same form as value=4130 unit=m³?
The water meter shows value=7990360.9709 unit=m³
